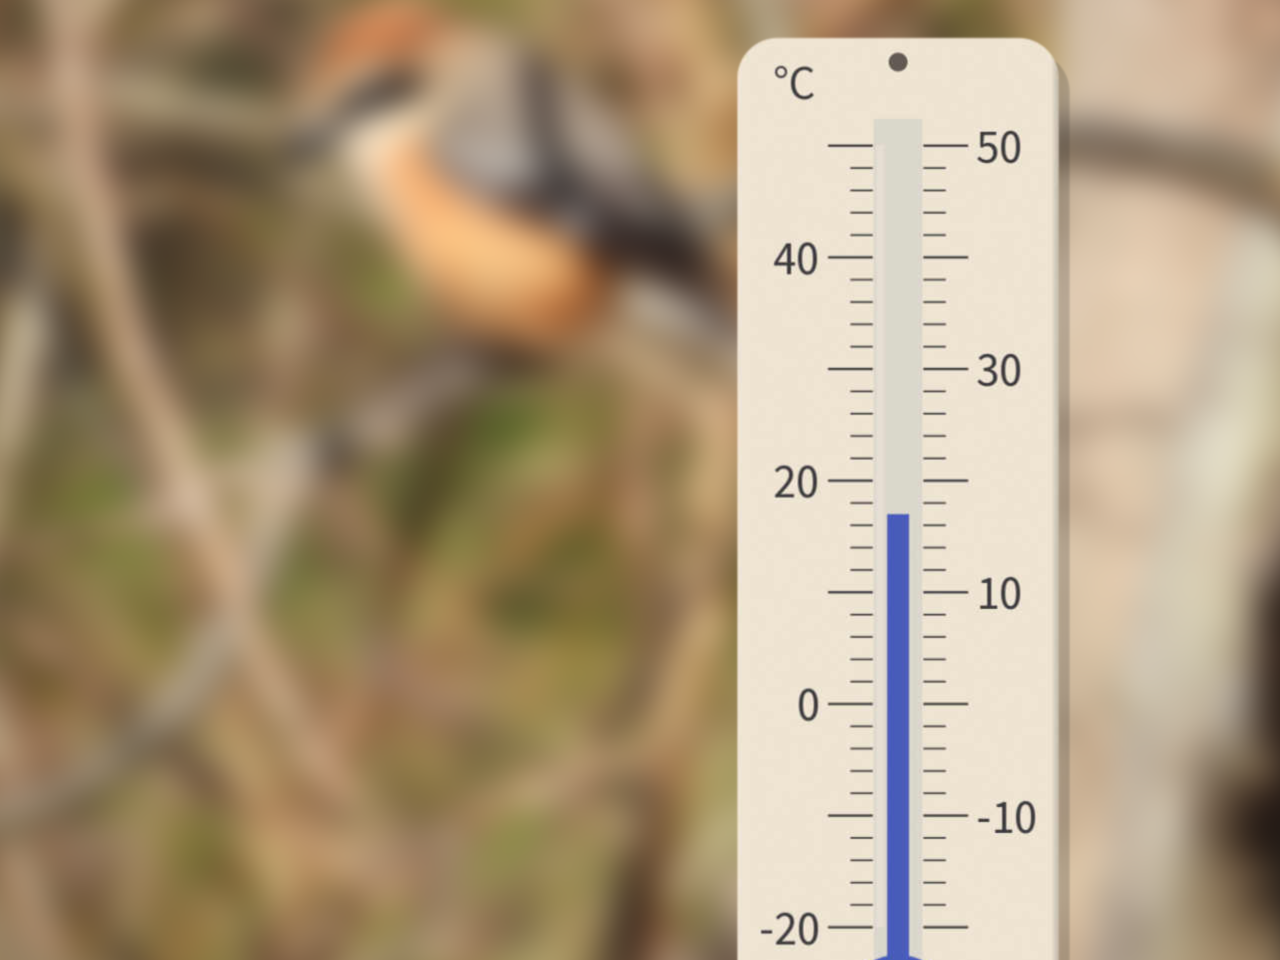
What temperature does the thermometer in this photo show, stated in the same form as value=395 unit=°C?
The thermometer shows value=17 unit=°C
